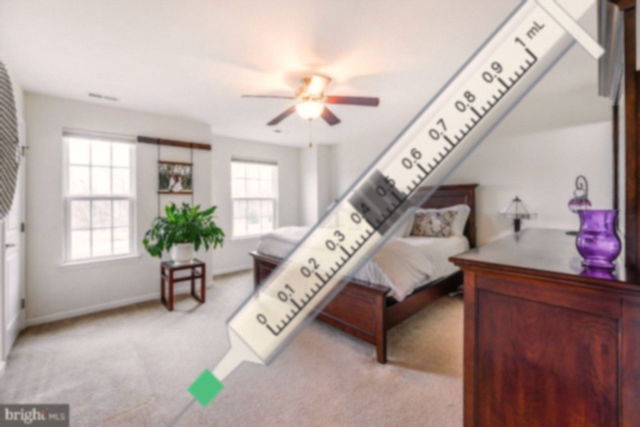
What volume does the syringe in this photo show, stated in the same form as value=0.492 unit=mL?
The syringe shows value=0.4 unit=mL
